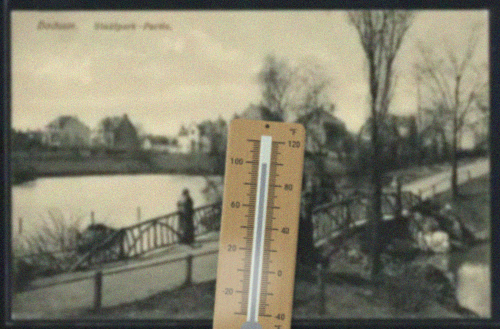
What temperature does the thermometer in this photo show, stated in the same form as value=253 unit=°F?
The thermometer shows value=100 unit=°F
